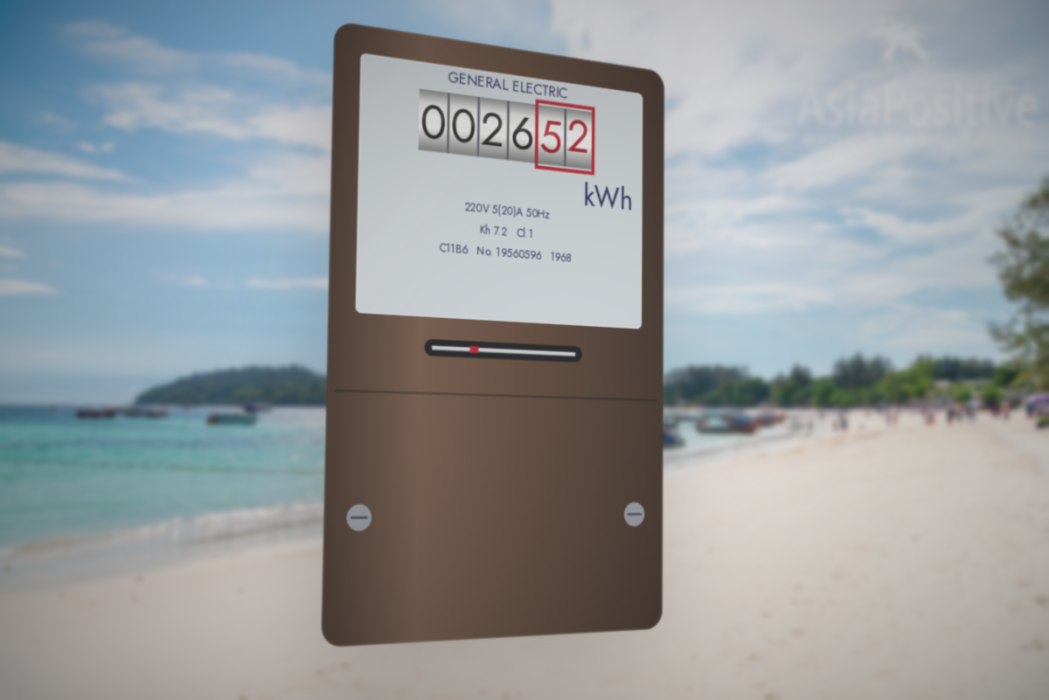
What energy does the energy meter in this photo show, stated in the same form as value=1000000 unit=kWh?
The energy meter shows value=26.52 unit=kWh
